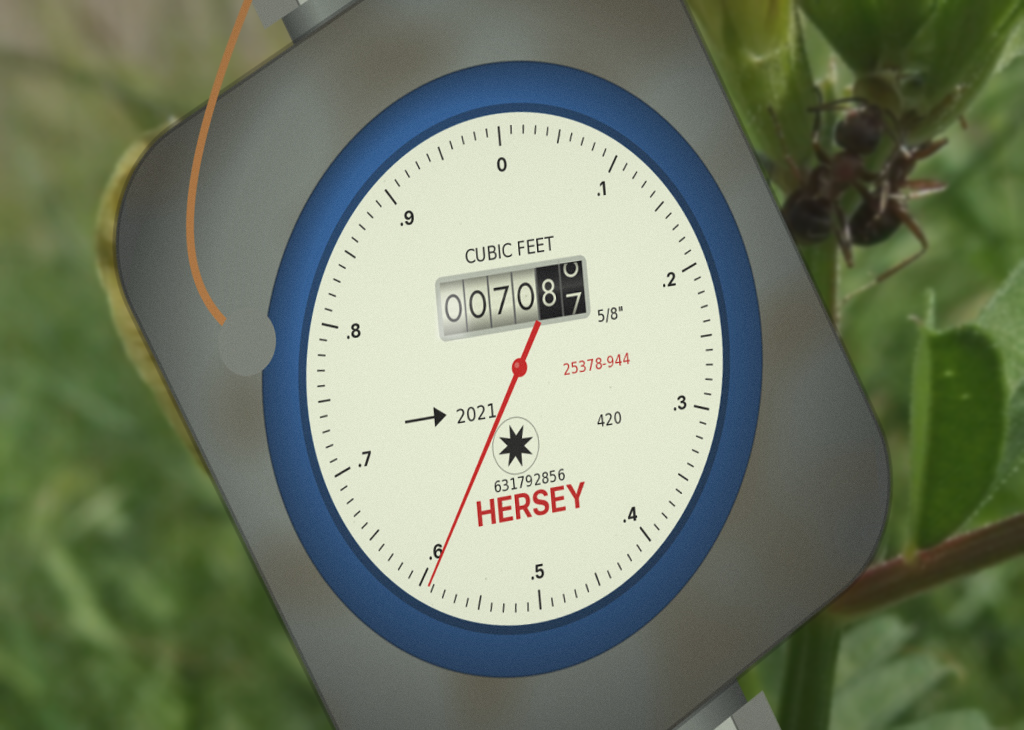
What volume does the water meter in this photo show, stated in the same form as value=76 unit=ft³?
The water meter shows value=7086.59 unit=ft³
